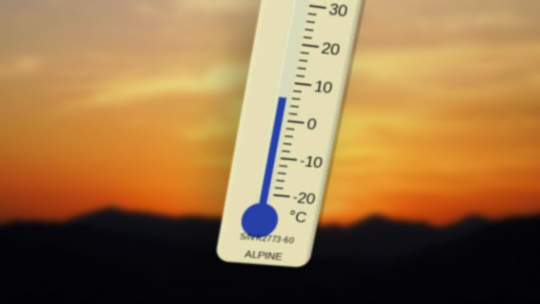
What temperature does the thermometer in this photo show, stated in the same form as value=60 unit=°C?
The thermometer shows value=6 unit=°C
